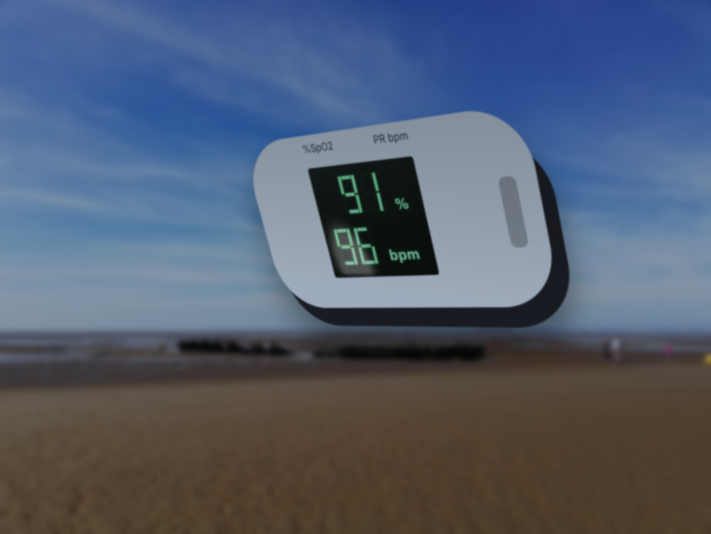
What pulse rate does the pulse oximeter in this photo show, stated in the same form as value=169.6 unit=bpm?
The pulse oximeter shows value=96 unit=bpm
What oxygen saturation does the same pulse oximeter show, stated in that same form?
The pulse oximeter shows value=91 unit=%
